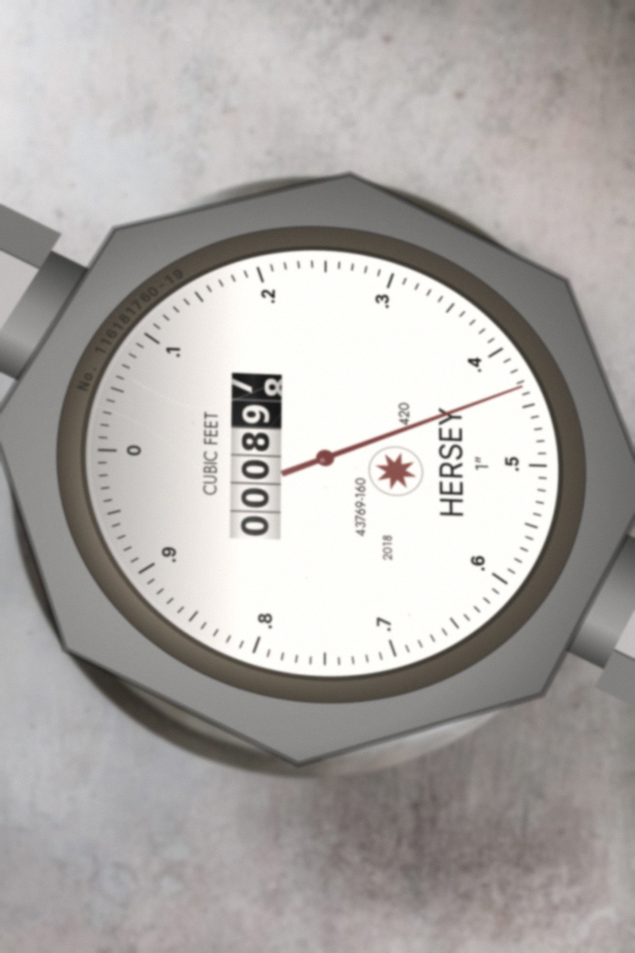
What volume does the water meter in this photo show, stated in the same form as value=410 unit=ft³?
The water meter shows value=897.43 unit=ft³
